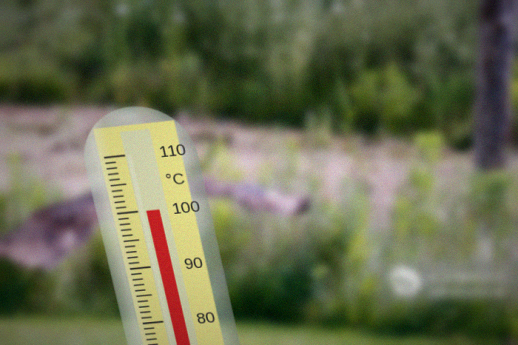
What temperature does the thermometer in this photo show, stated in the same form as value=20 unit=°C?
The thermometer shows value=100 unit=°C
